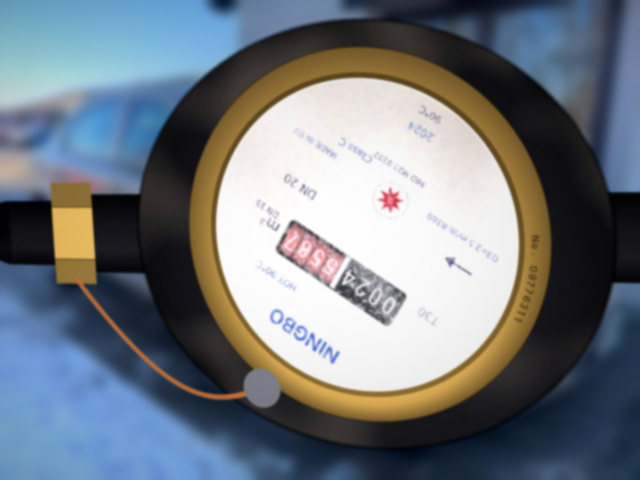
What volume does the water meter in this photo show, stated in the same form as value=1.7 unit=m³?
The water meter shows value=24.5587 unit=m³
